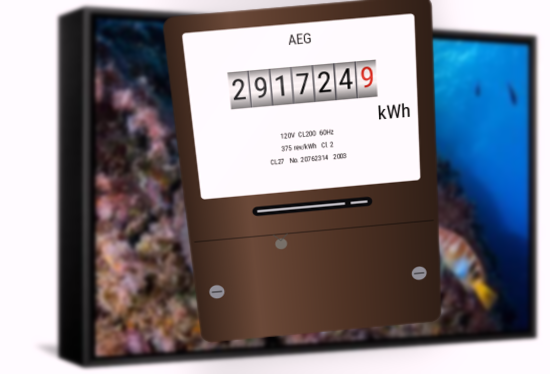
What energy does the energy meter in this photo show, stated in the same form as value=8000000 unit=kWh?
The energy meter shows value=291724.9 unit=kWh
